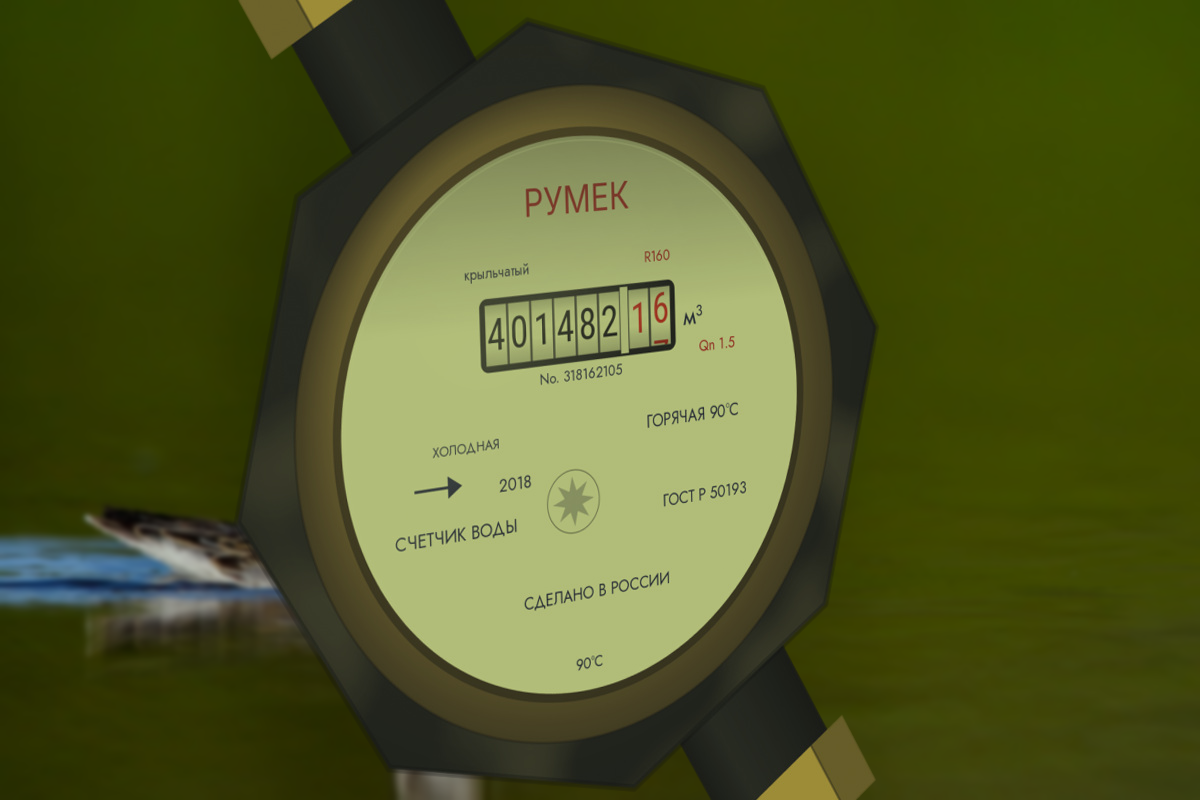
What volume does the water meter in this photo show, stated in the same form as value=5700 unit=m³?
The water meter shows value=401482.16 unit=m³
